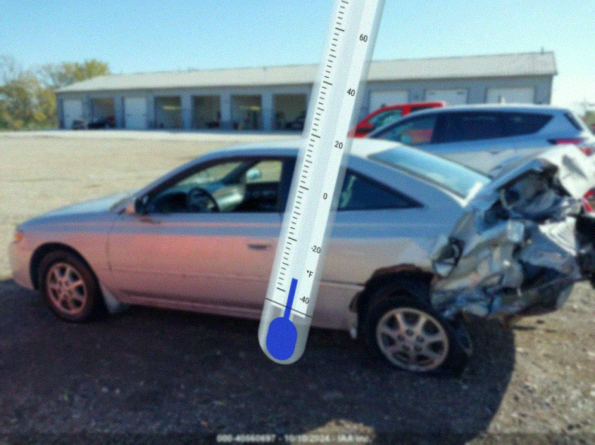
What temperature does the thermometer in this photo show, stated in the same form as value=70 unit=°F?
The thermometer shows value=-34 unit=°F
